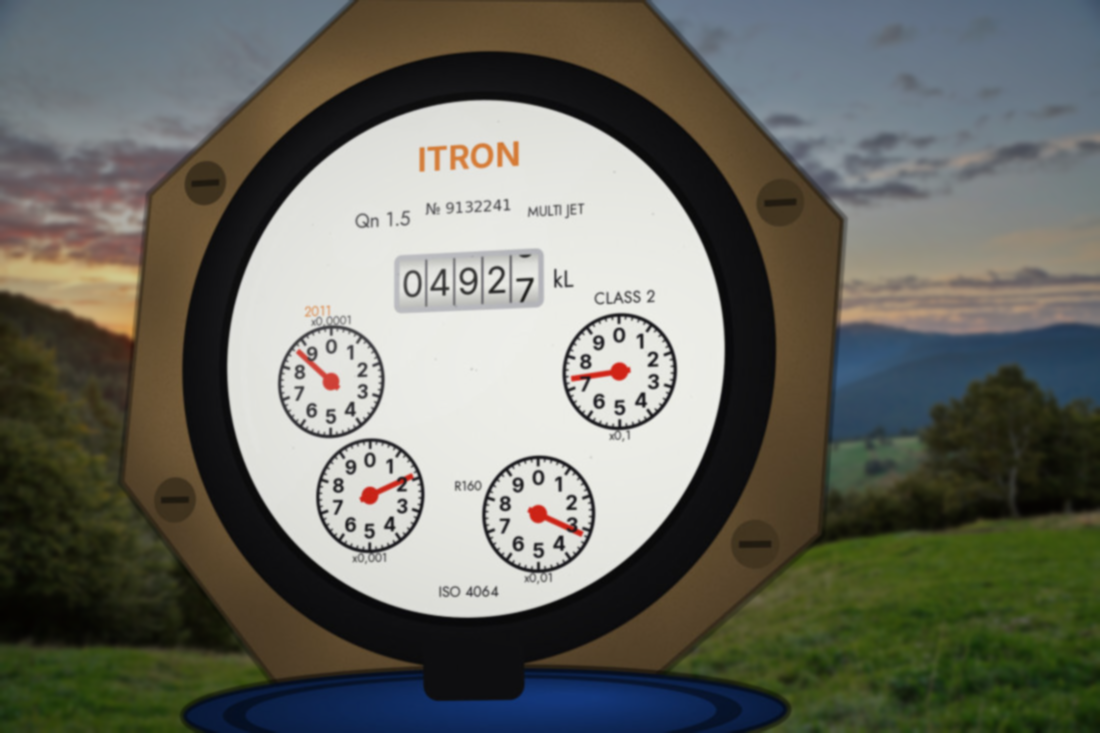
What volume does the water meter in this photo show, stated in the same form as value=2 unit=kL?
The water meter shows value=4926.7318 unit=kL
